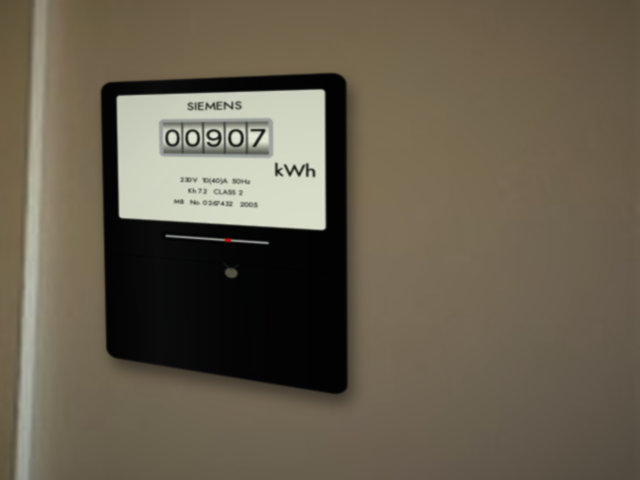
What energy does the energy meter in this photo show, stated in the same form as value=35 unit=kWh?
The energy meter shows value=907 unit=kWh
